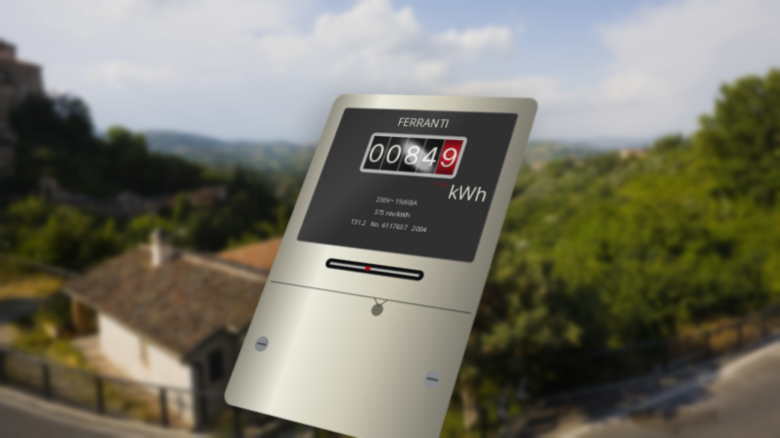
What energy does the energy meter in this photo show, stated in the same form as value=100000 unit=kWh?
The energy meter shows value=84.9 unit=kWh
